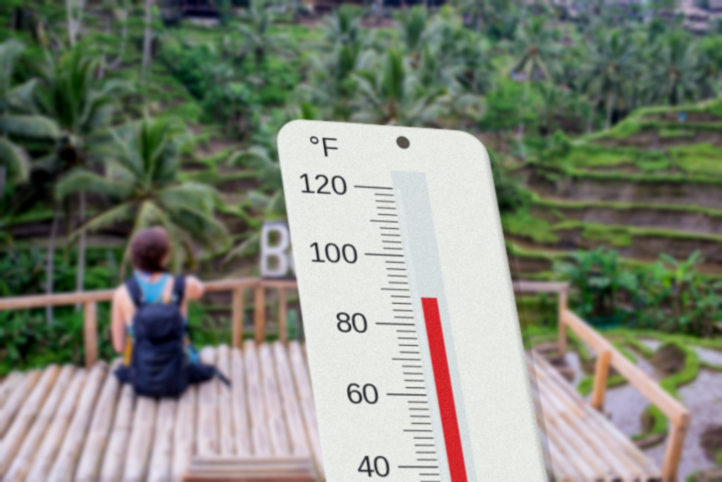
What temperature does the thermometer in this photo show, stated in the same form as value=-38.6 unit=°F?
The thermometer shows value=88 unit=°F
